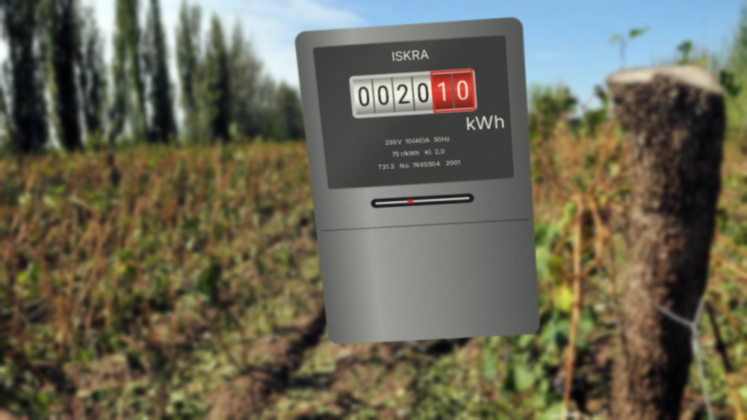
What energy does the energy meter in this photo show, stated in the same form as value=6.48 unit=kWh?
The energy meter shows value=20.10 unit=kWh
